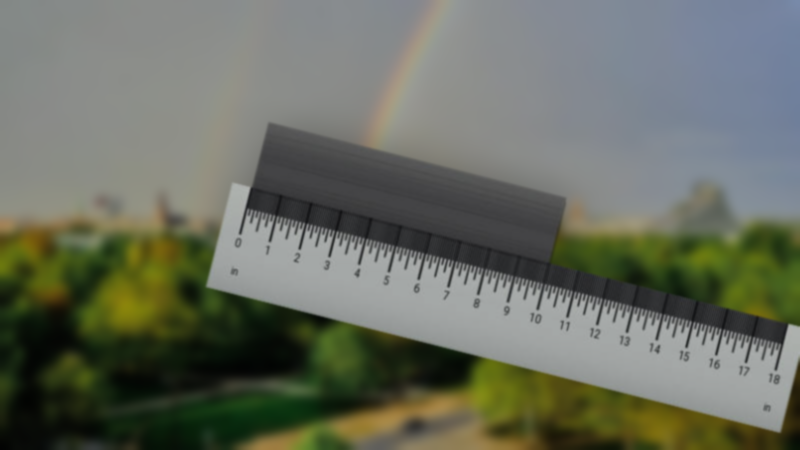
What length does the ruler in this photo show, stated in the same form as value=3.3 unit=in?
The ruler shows value=10 unit=in
